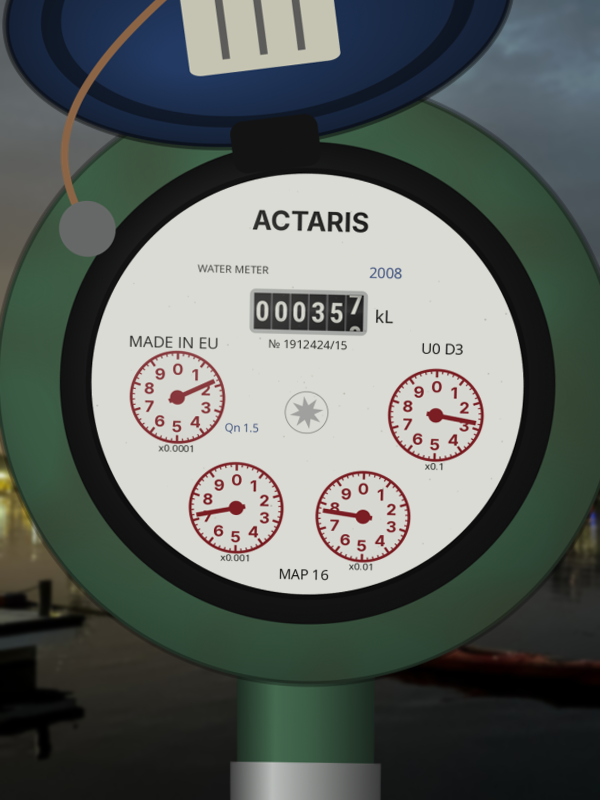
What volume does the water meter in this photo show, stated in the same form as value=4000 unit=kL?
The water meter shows value=357.2771 unit=kL
